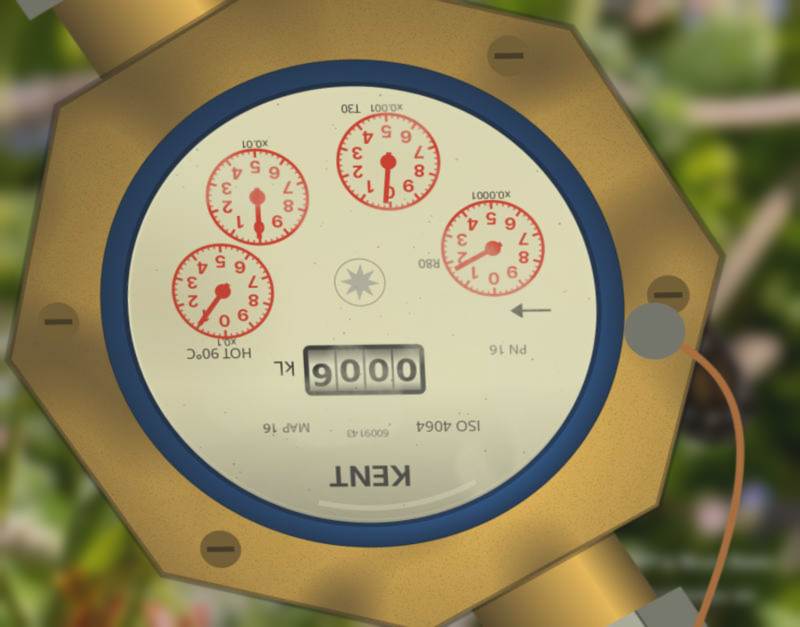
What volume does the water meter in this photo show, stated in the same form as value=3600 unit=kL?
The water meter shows value=6.1001 unit=kL
